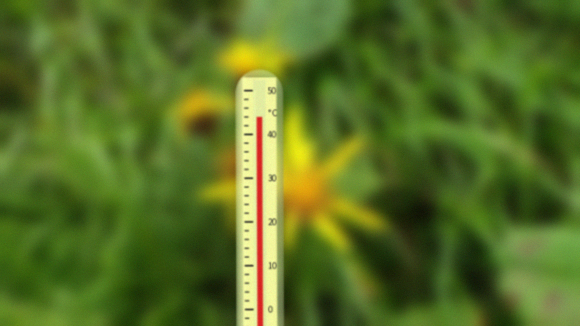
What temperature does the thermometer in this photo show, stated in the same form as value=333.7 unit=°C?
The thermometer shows value=44 unit=°C
